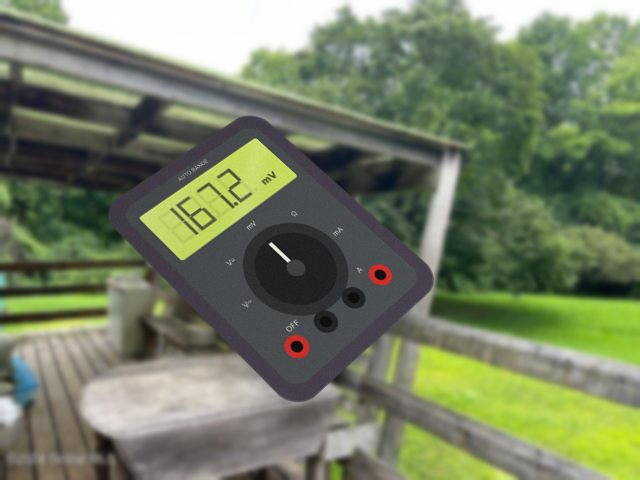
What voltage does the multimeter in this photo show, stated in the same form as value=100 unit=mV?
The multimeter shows value=167.2 unit=mV
